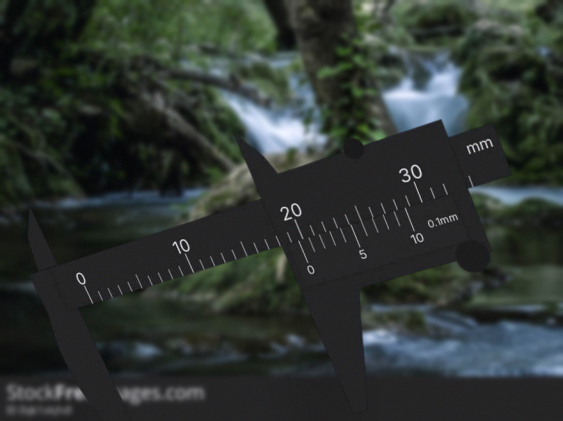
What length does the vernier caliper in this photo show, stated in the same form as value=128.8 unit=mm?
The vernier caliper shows value=19.6 unit=mm
